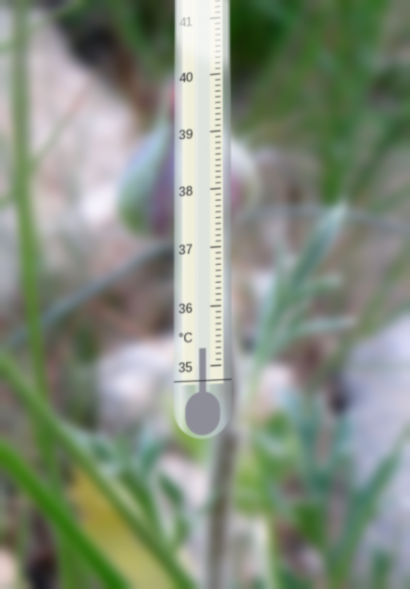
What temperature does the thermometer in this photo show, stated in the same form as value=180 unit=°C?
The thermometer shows value=35.3 unit=°C
